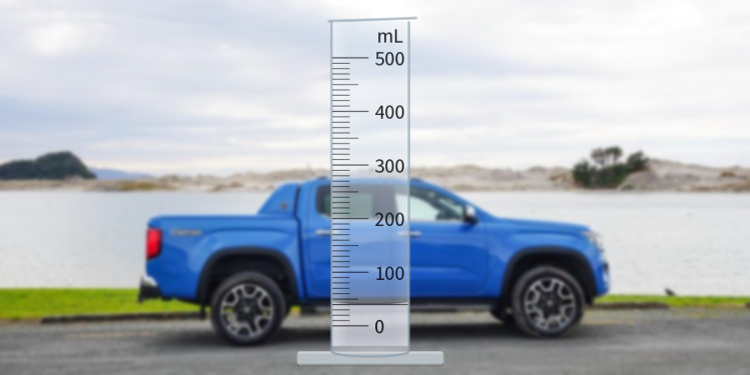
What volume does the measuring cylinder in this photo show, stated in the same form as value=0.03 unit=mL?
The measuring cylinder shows value=40 unit=mL
